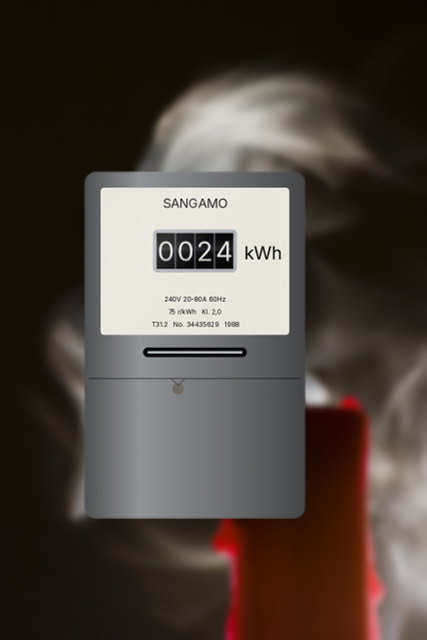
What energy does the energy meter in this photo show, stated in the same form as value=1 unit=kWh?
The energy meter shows value=24 unit=kWh
